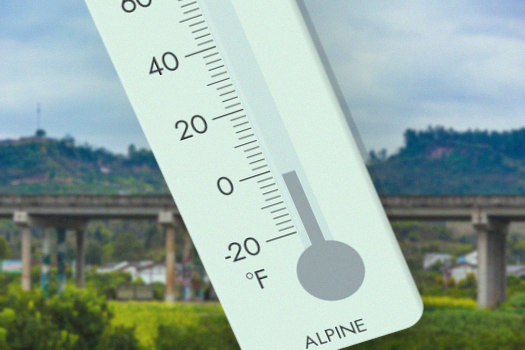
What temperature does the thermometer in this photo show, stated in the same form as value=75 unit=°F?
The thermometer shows value=-2 unit=°F
